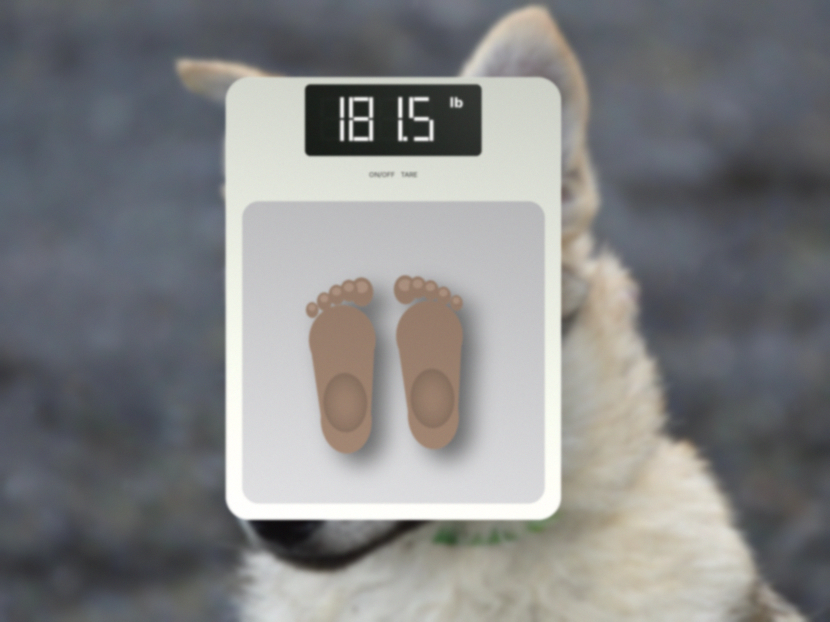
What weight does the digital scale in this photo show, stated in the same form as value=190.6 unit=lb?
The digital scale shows value=181.5 unit=lb
